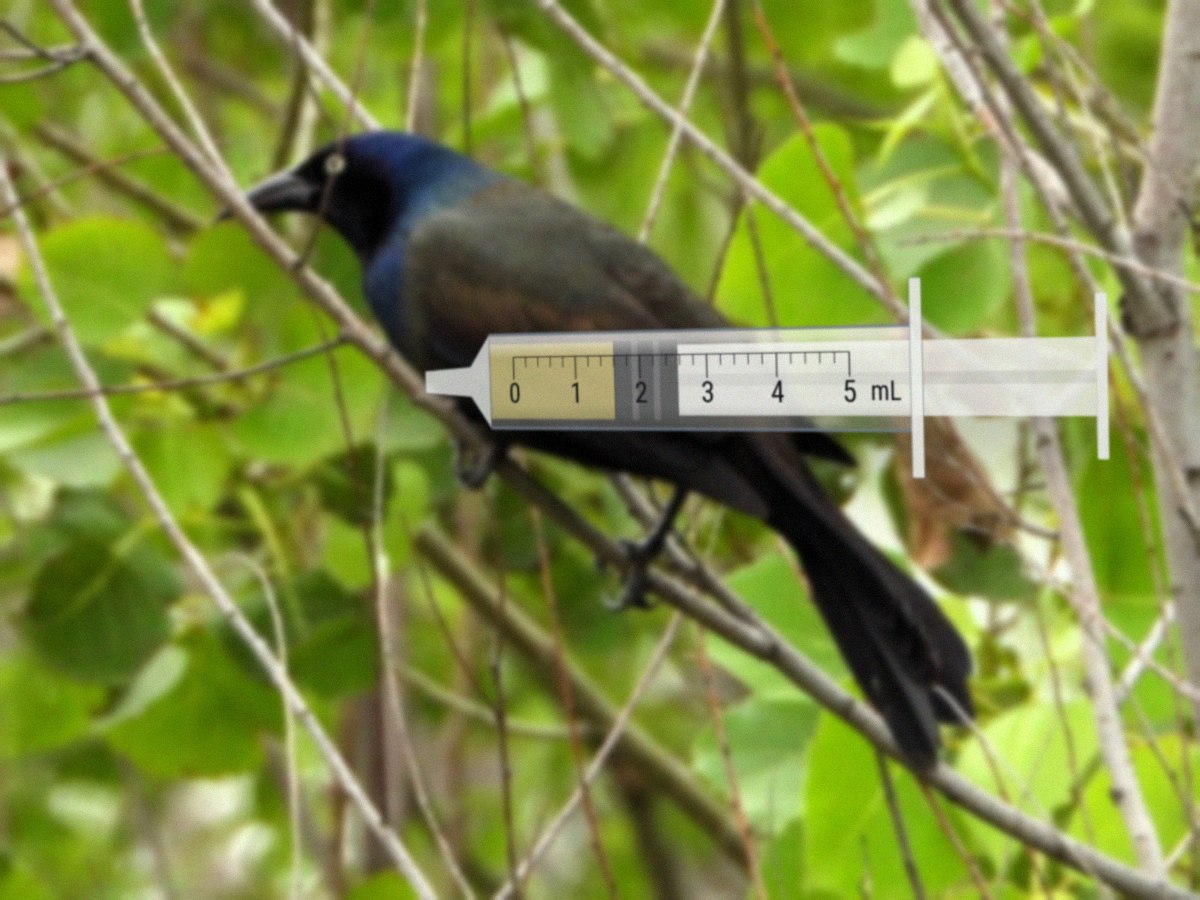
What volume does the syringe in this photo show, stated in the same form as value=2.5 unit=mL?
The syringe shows value=1.6 unit=mL
